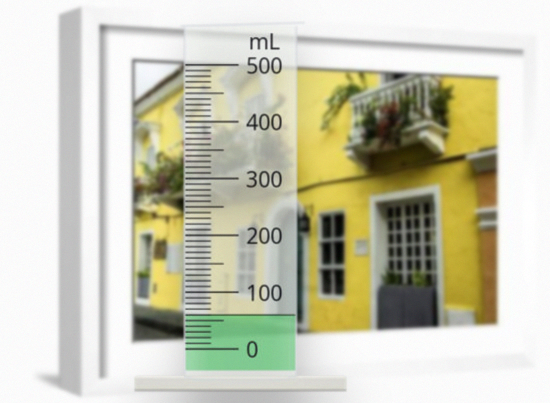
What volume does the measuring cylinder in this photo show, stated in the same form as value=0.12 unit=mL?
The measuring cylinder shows value=60 unit=mL
